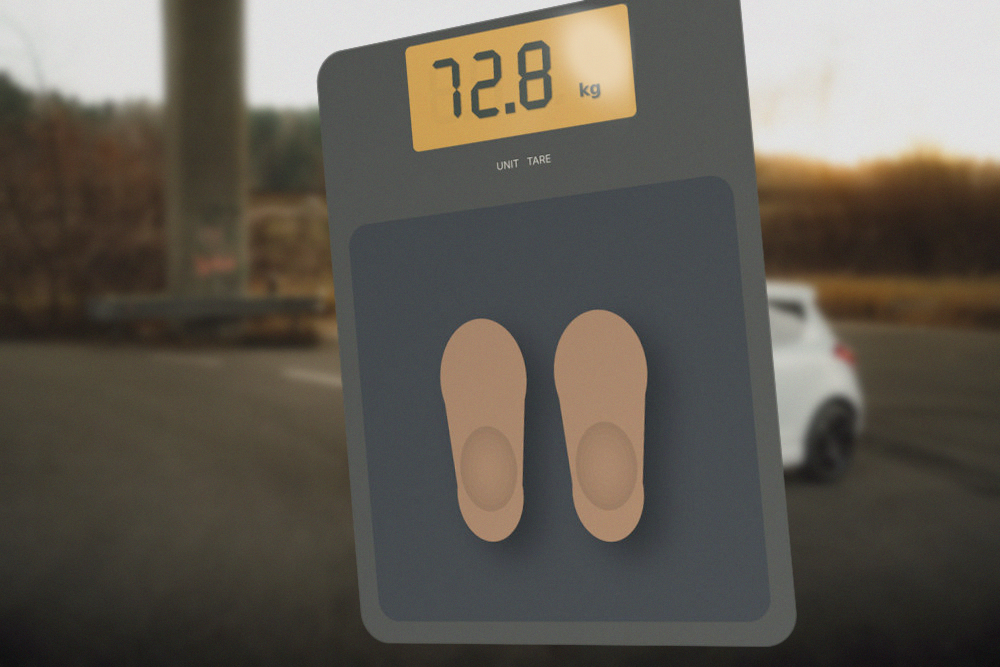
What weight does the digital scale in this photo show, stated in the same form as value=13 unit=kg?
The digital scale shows value=72.8 unit=kg
